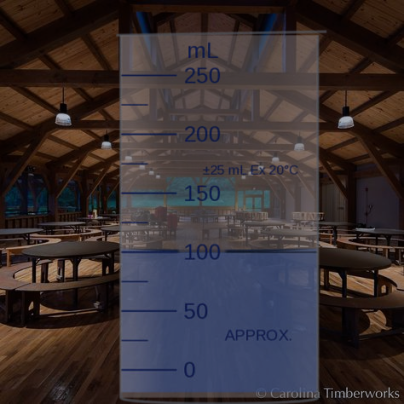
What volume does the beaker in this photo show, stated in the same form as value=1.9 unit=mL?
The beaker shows value=100 unit=mL
